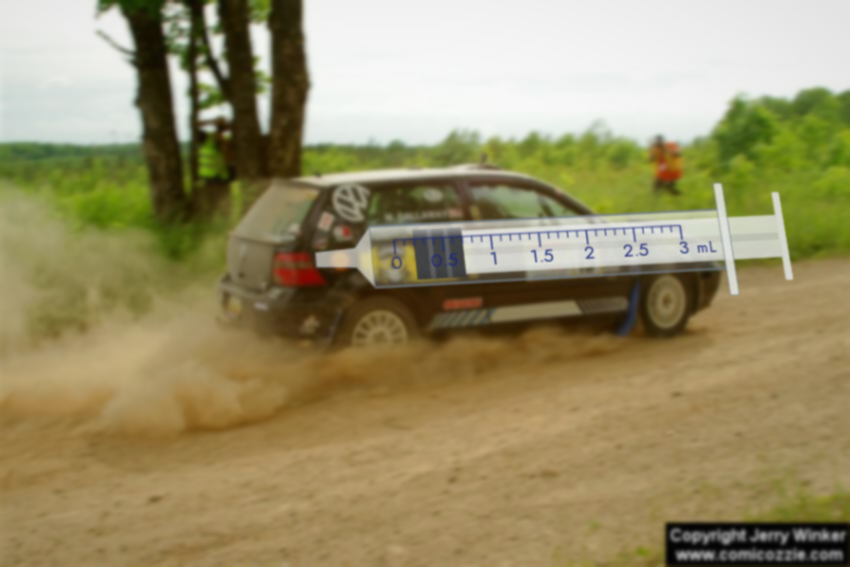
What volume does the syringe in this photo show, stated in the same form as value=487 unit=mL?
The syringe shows value=0.2 unit=mL
